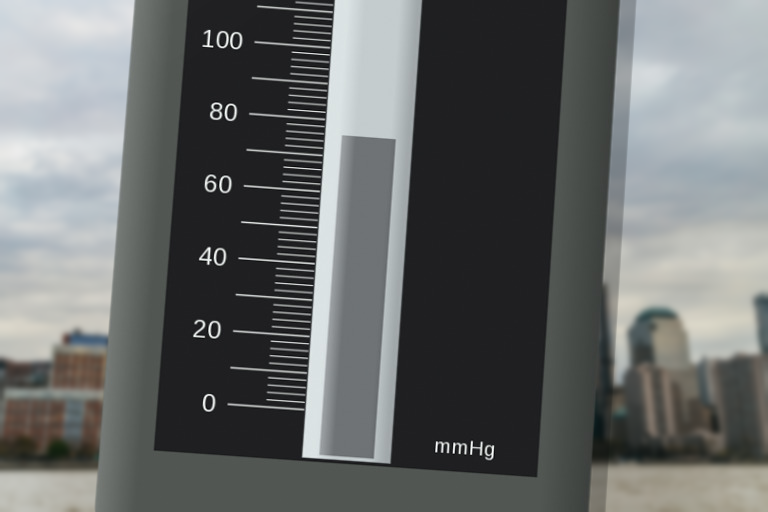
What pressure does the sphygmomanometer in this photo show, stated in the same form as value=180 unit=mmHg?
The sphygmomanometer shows value=76 unit=mmHg
